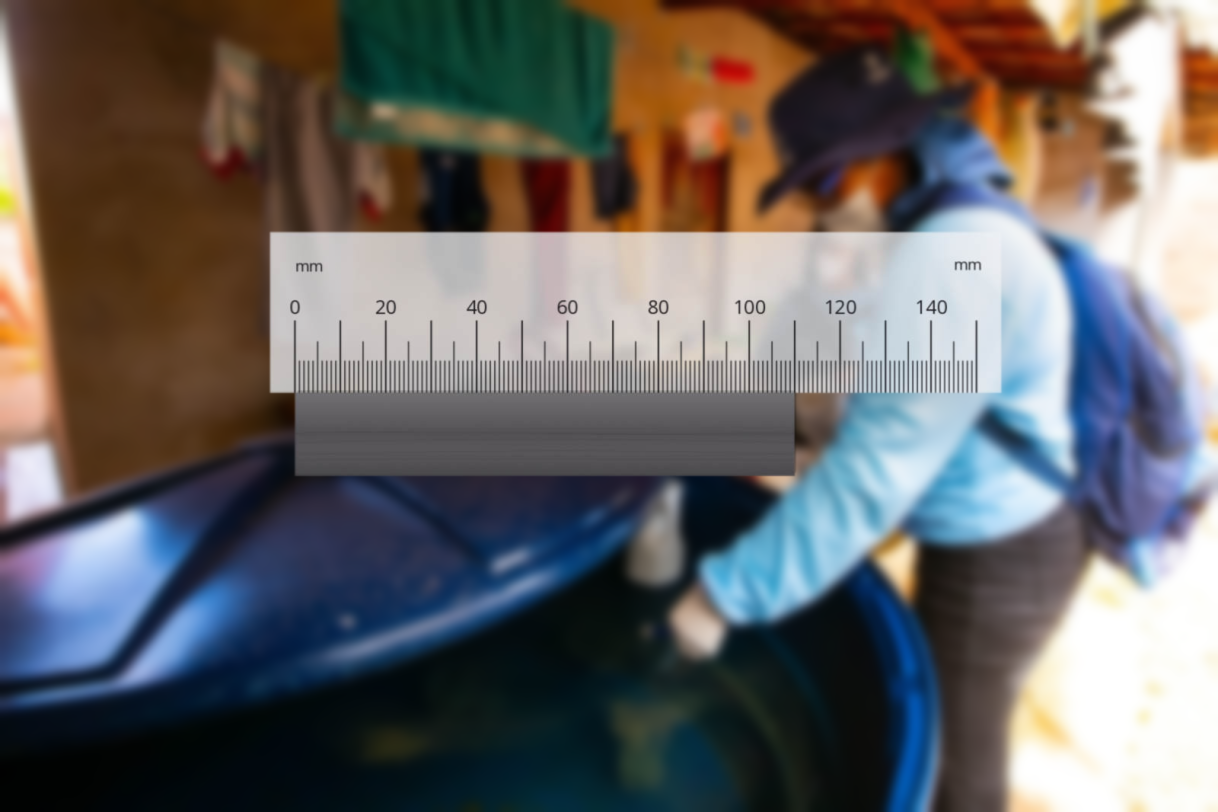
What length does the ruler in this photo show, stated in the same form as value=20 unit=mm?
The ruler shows value=110 unit=mm
